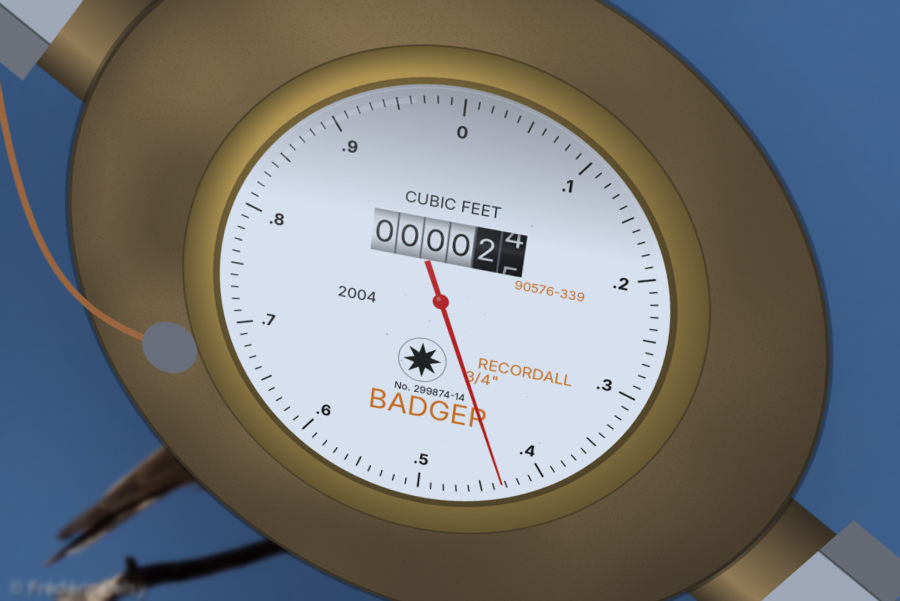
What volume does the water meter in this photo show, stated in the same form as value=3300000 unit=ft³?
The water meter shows value=24.43 unit=ft³
